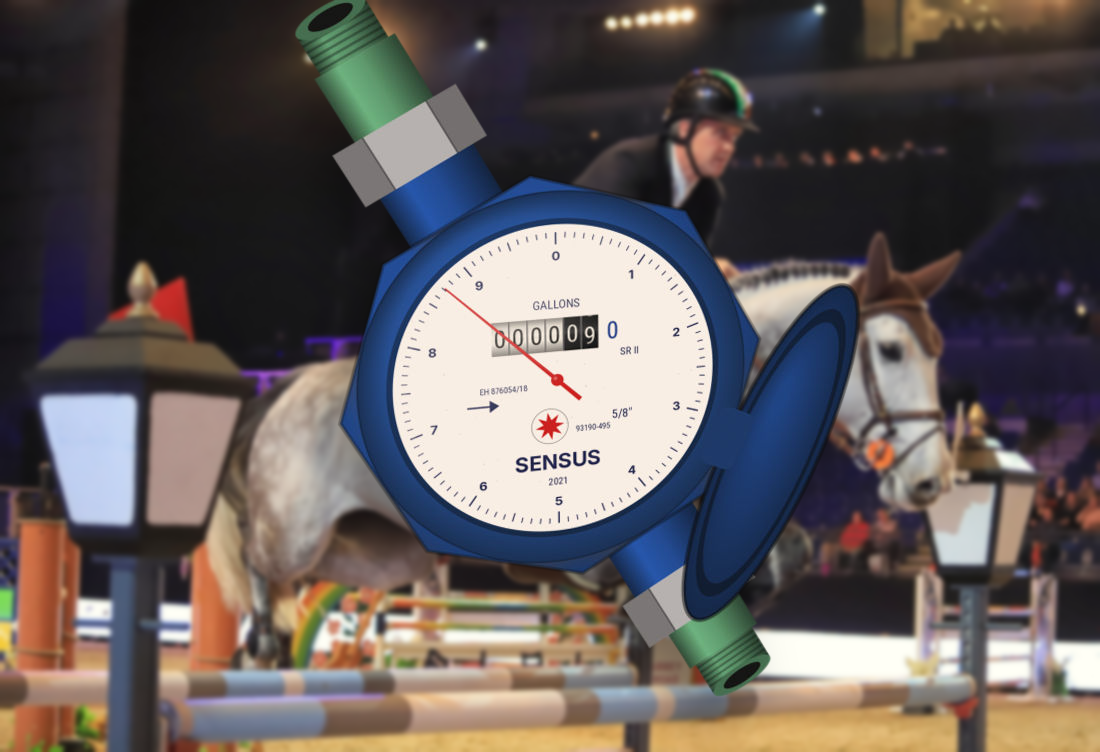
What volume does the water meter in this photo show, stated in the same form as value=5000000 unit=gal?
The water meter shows value=88.7 unit=gal
